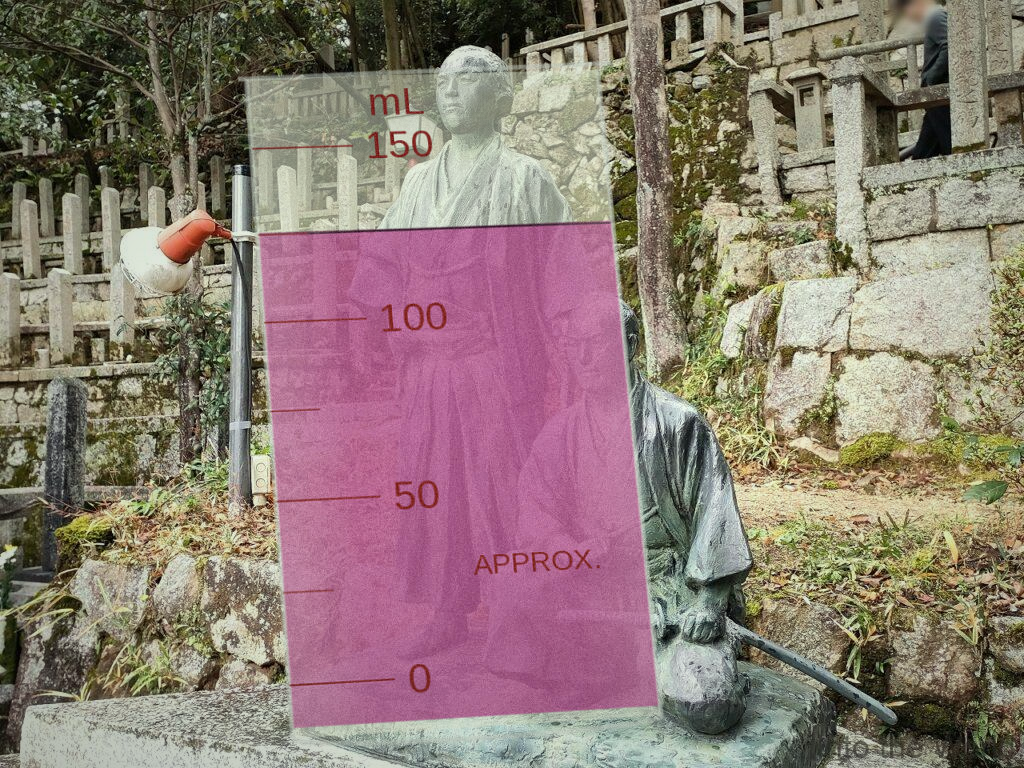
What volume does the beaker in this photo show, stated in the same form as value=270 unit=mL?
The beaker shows value=125 unit=mL
